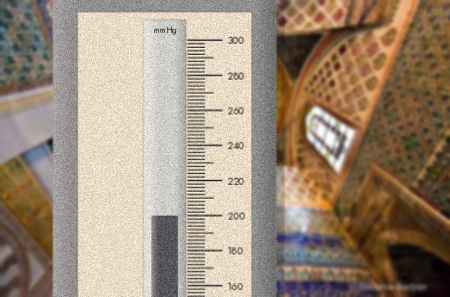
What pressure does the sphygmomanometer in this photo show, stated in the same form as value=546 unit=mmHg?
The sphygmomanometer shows value=200 unit=mmHg
